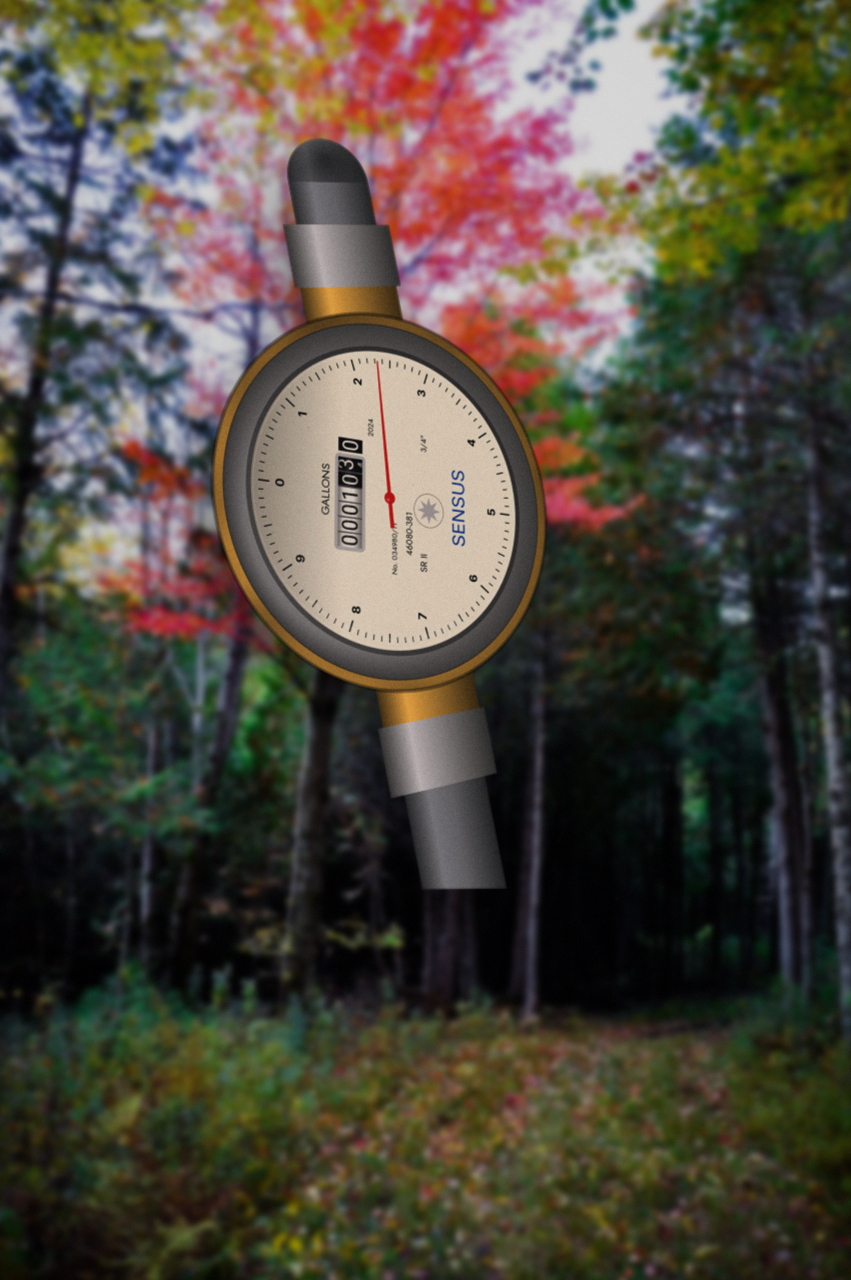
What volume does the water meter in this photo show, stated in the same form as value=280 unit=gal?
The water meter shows value=1032.3 unit=gal
